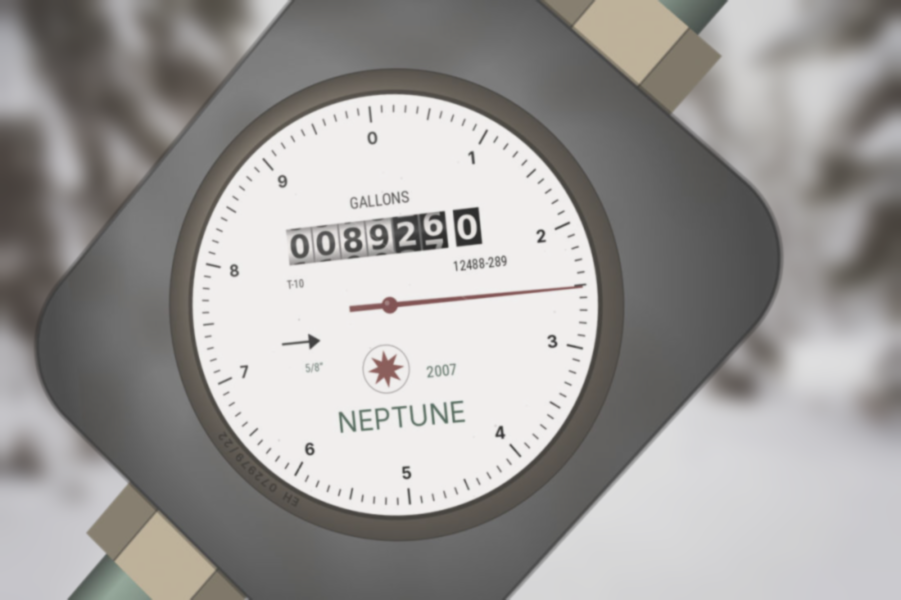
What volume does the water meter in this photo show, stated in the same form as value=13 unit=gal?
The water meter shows value=89262.5 unit=gal
